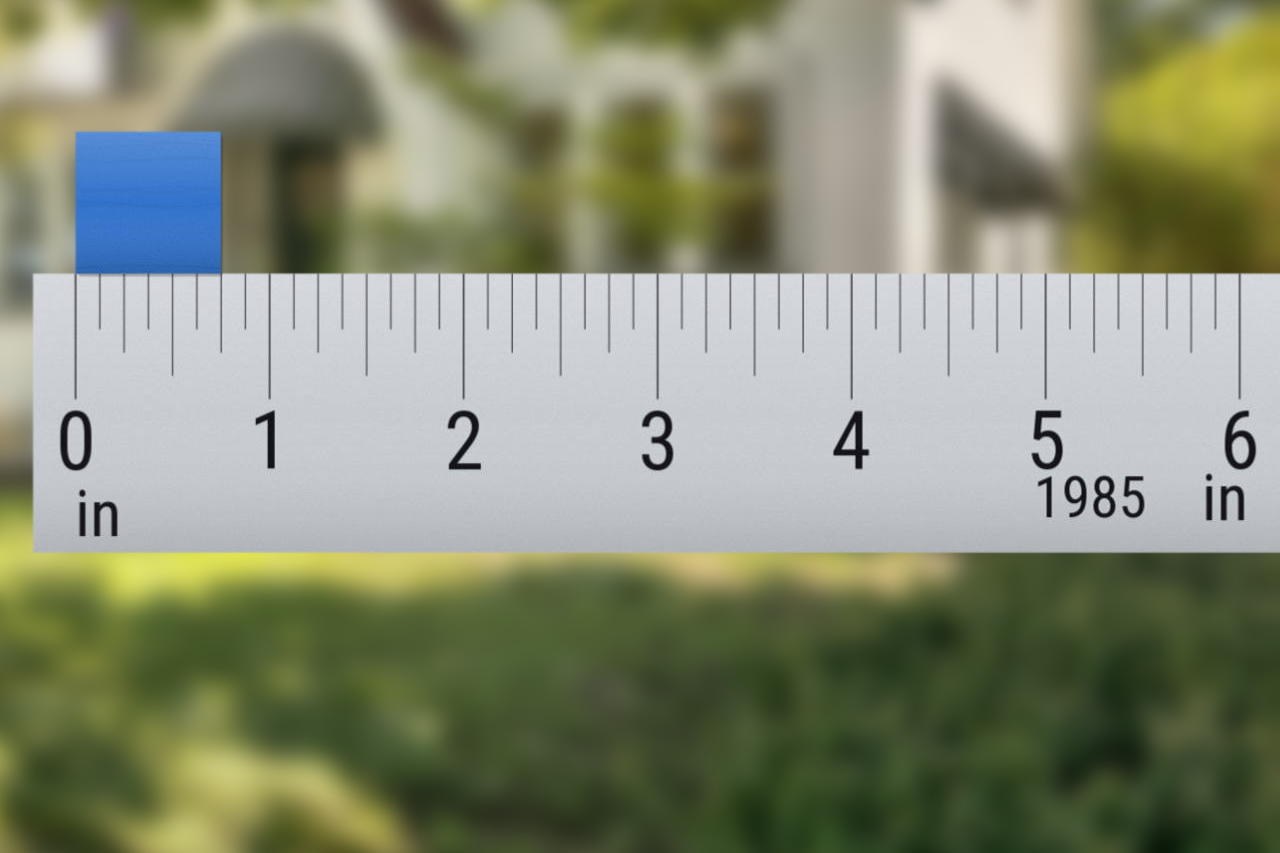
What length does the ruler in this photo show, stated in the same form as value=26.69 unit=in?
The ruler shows value=0.75 unit=in
